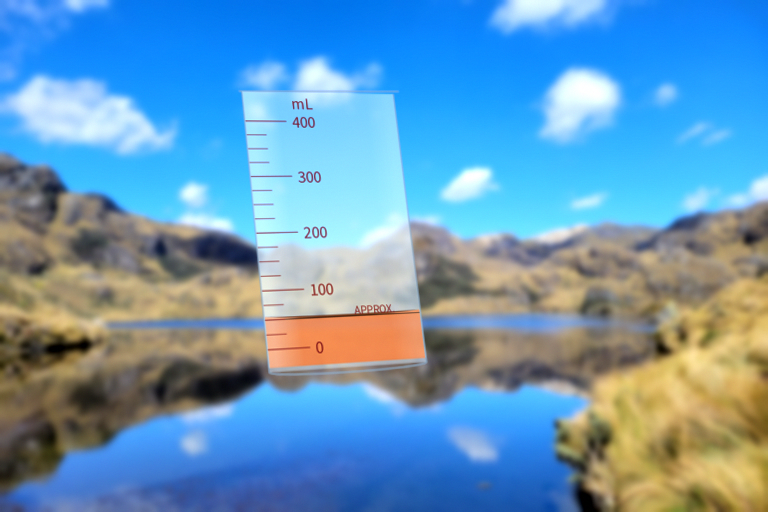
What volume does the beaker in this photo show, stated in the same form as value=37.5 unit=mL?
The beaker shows value=50 unit=mL
